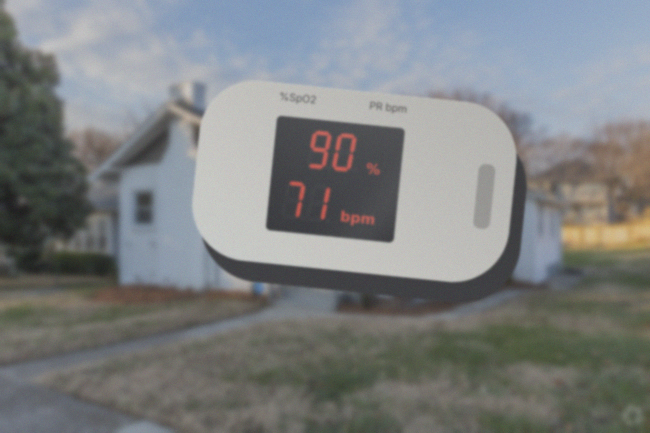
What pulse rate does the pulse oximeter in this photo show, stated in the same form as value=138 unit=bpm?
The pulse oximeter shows value=71 unit=bpm
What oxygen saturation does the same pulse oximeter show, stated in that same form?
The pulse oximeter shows value=90 unit=%
